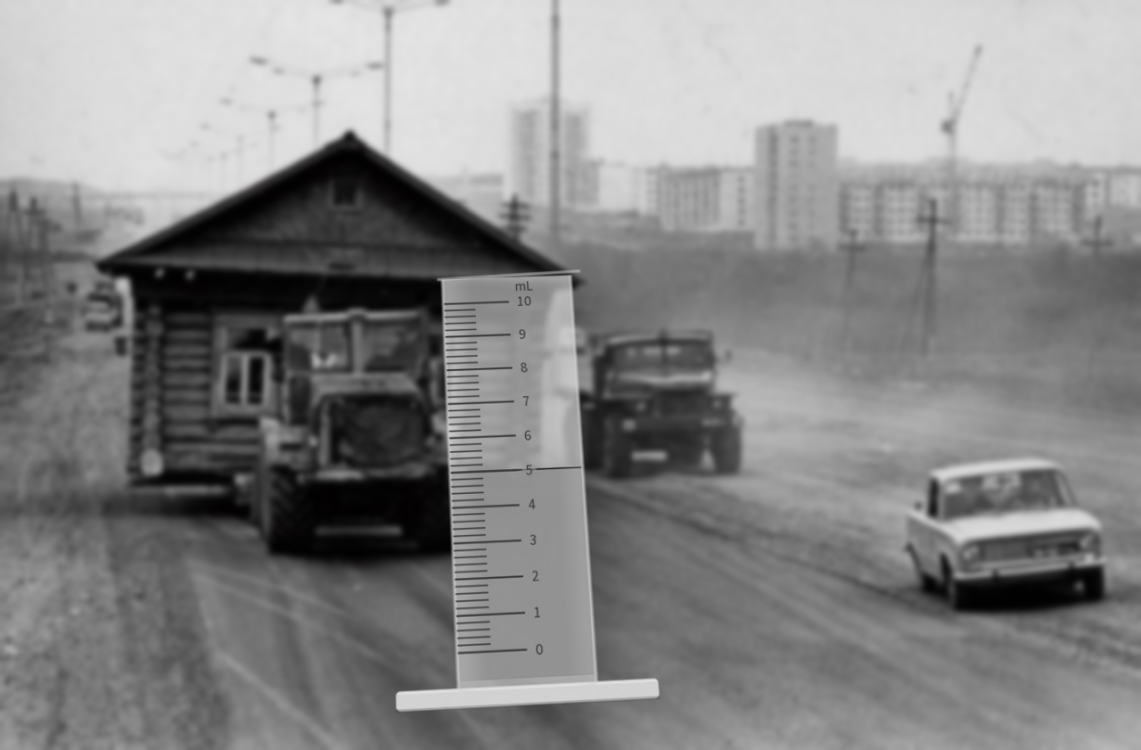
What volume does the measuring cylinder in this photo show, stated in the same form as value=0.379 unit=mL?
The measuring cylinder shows value=5 unit=mL
